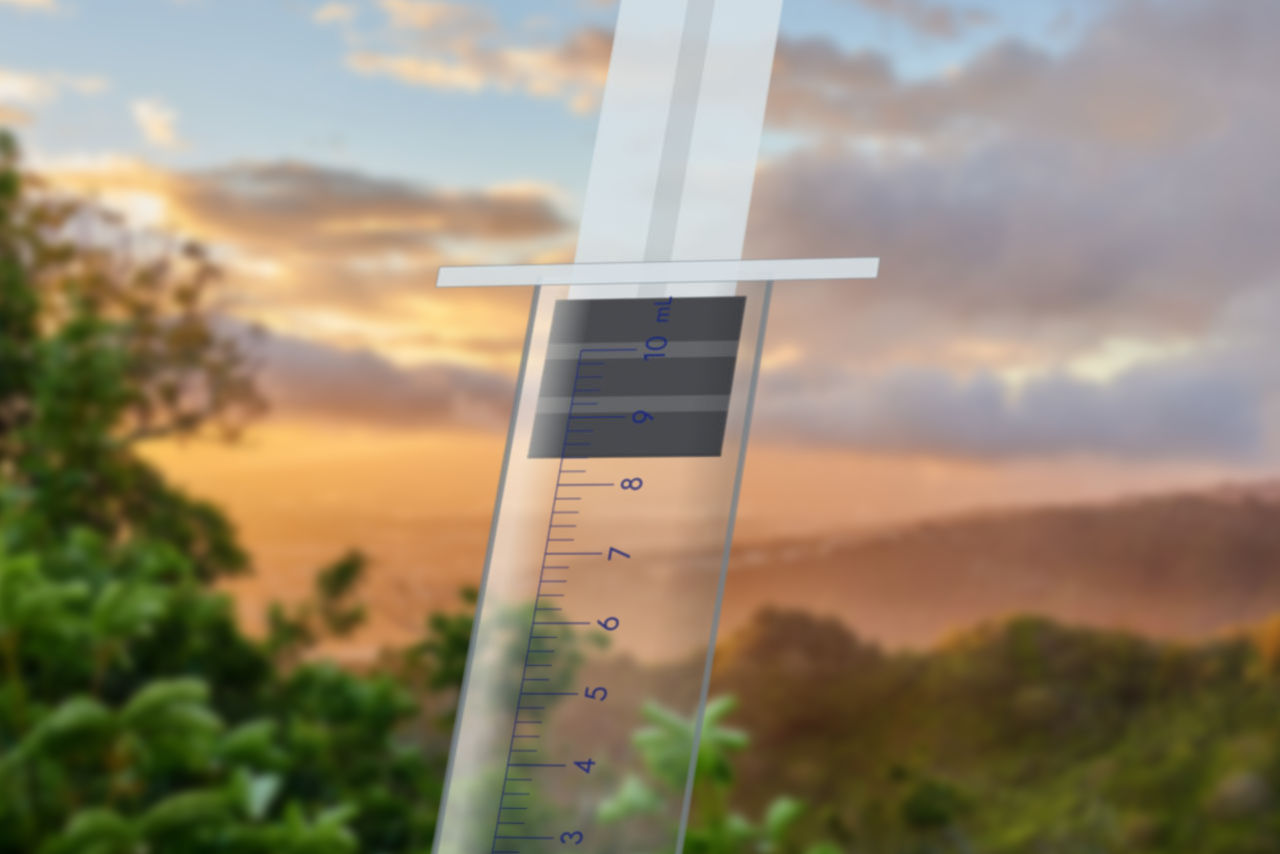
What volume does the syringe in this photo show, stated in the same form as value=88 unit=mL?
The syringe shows value=8.4 unit=mL
